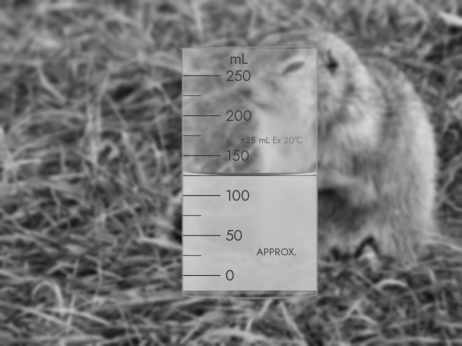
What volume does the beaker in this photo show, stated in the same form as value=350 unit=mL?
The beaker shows value=125 unit=mL
